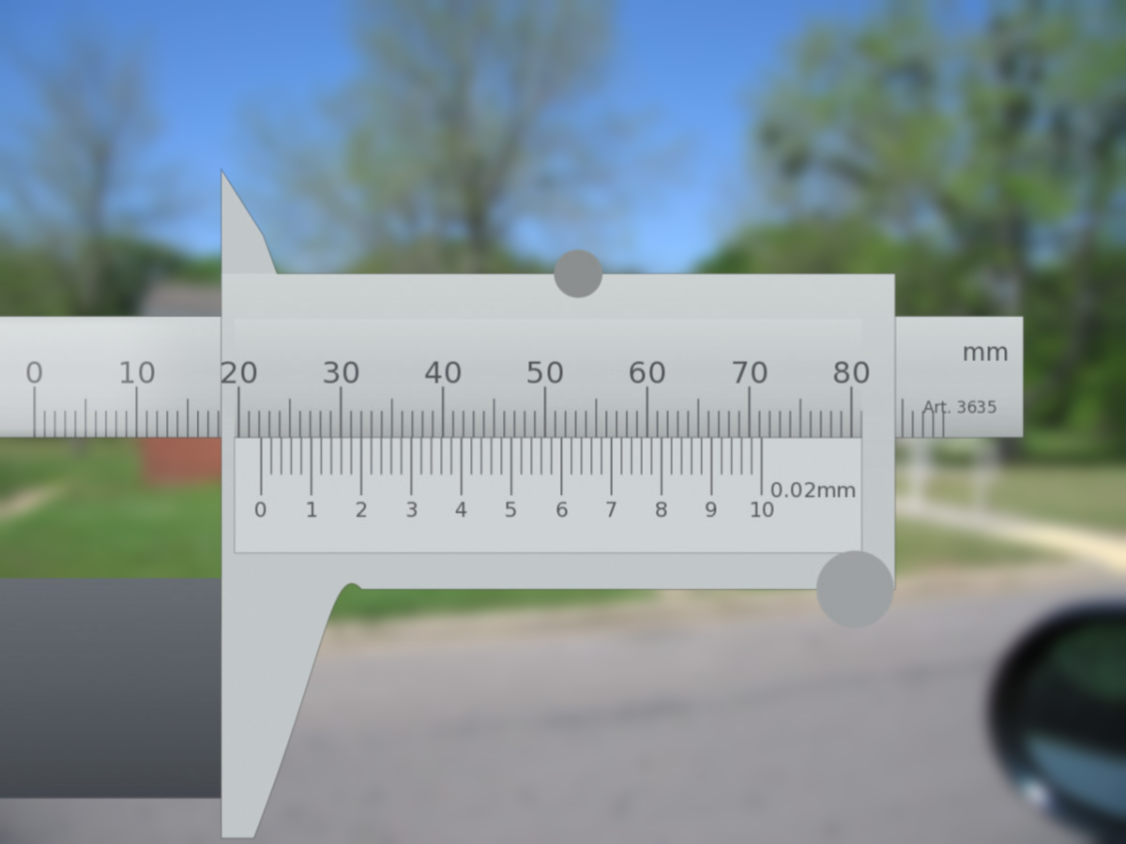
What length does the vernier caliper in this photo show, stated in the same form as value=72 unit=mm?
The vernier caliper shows value=22.2 unit=mm
